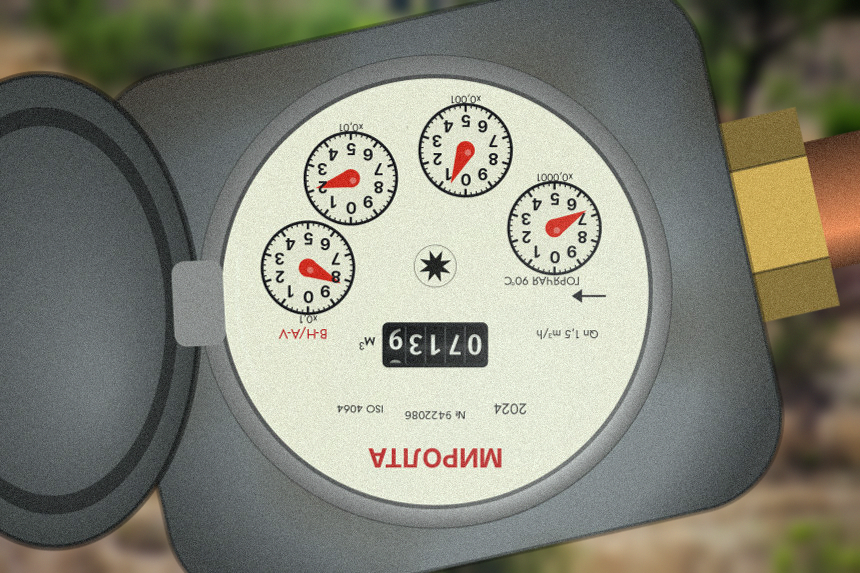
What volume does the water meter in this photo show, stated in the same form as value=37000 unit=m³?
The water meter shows value=7138.8206 unit=m³
